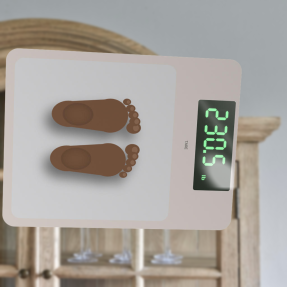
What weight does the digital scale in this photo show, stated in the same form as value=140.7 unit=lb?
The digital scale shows value=230.5 unit=lb
